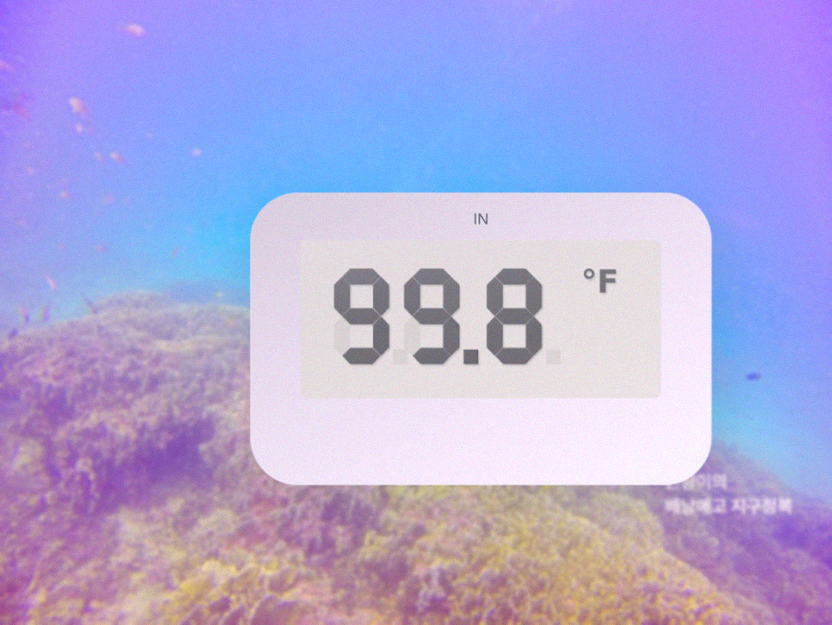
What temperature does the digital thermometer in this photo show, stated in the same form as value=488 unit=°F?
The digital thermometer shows value=99.8 unit=°F
